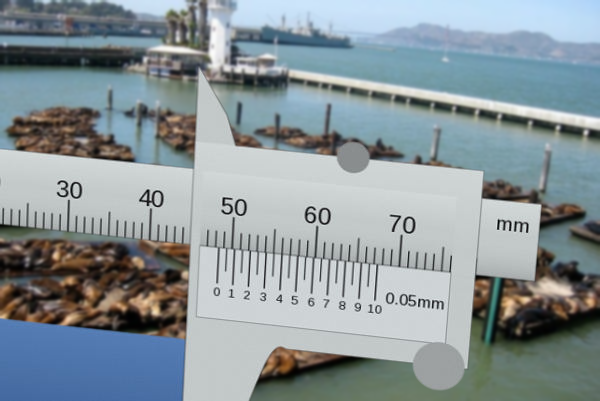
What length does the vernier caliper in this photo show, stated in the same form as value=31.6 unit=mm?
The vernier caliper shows value=48.4 unit=mm
